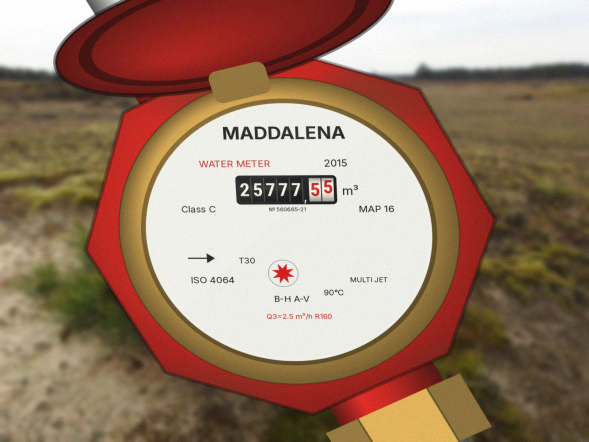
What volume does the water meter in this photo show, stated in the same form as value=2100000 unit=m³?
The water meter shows value=25777.55 unit=m³
